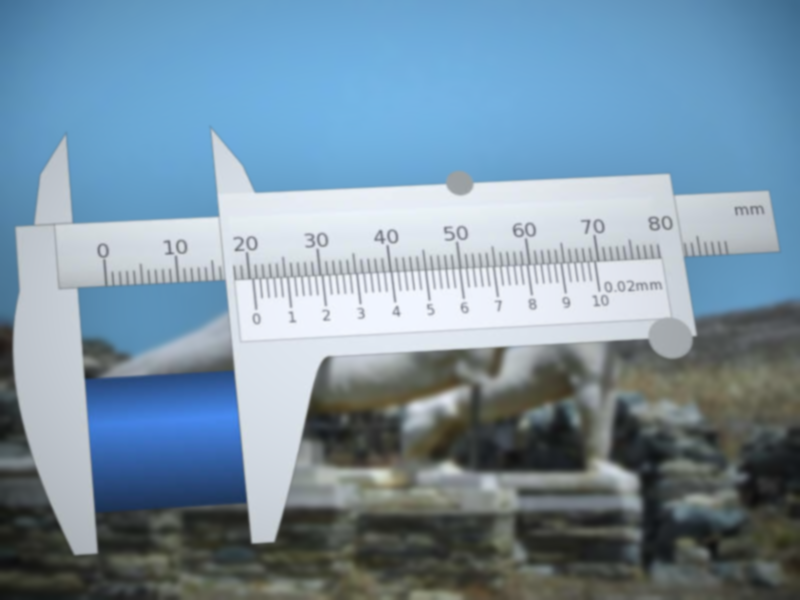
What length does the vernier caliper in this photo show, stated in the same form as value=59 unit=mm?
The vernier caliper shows value=20.5 unit=mm
